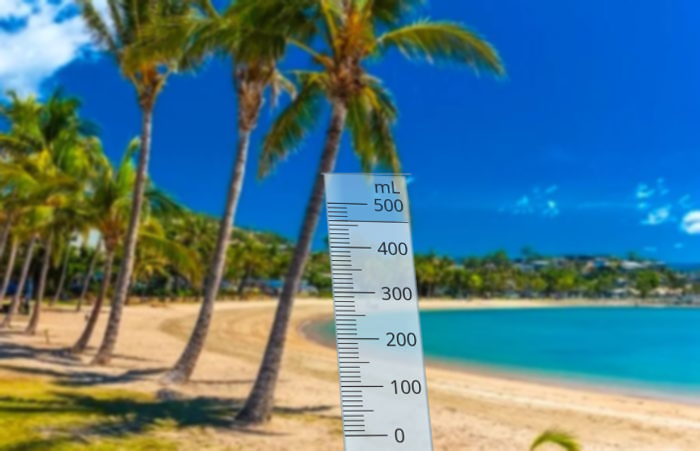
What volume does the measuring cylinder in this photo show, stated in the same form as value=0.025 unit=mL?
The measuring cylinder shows value=460 unit=mL
